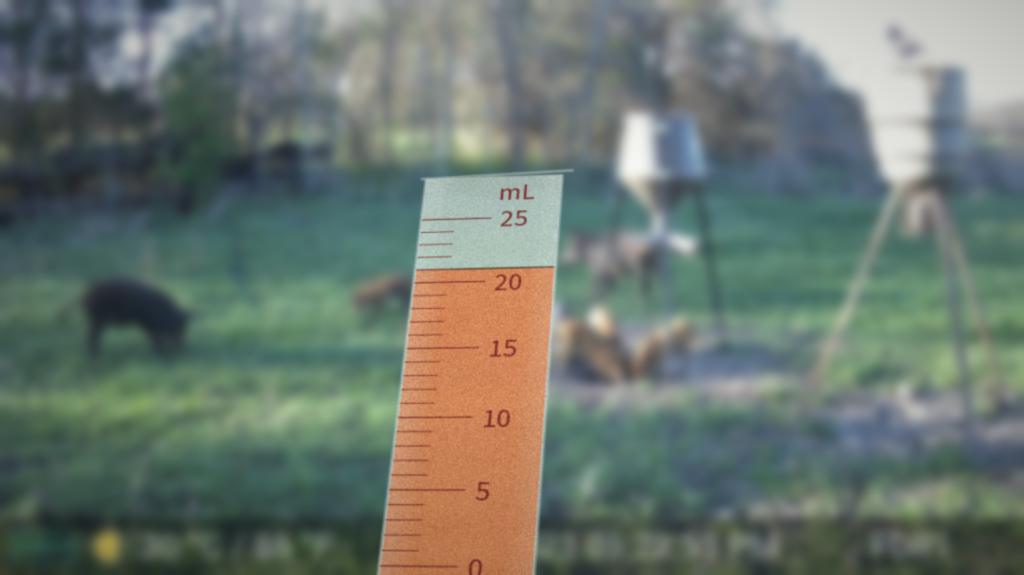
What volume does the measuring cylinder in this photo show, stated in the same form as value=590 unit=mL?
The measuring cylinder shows value=21 unit=mL
